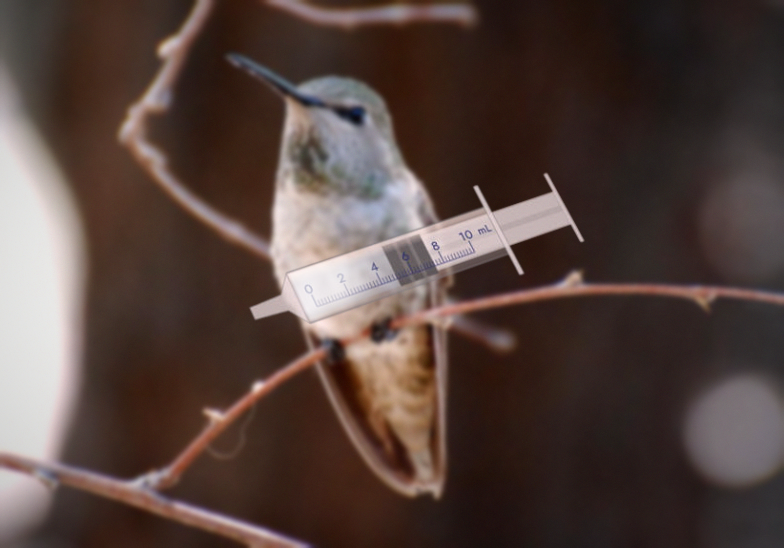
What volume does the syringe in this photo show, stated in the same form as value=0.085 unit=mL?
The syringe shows value=5 unit=mL
